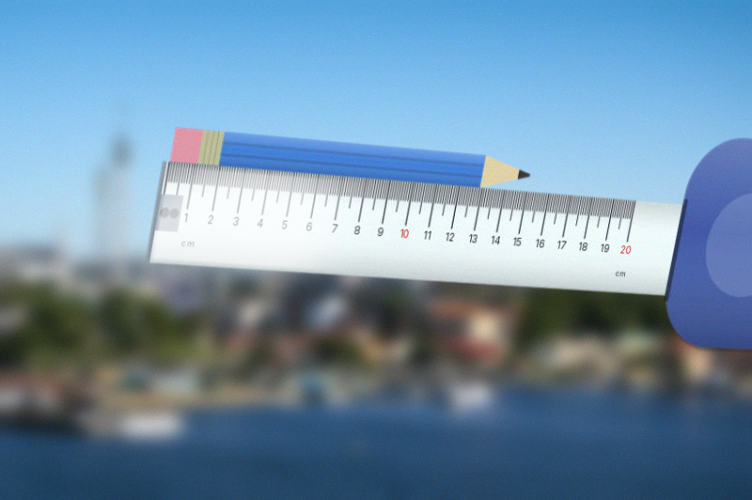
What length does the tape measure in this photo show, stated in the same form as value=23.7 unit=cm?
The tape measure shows value=15 unit=cm
